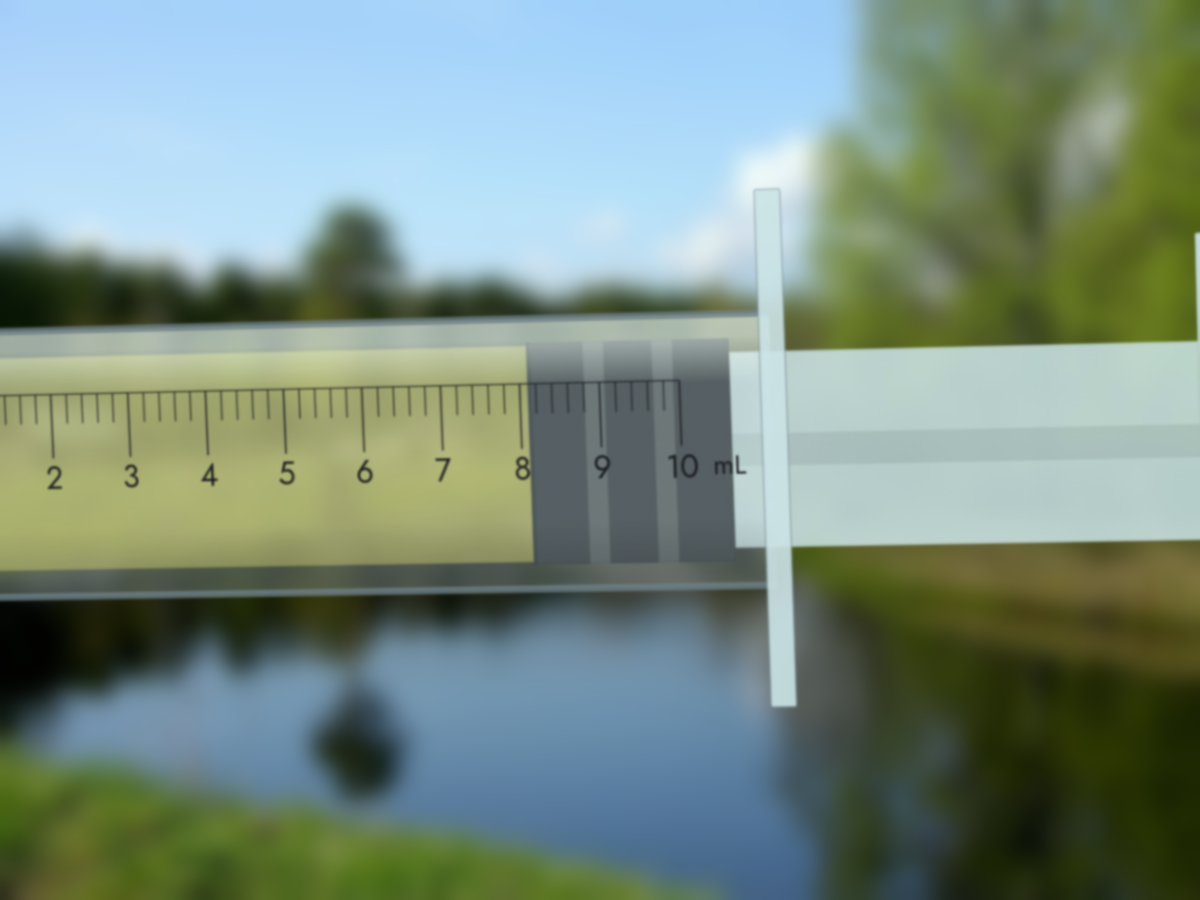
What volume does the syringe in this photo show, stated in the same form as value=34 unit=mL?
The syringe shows value=8.1 unit=mL
